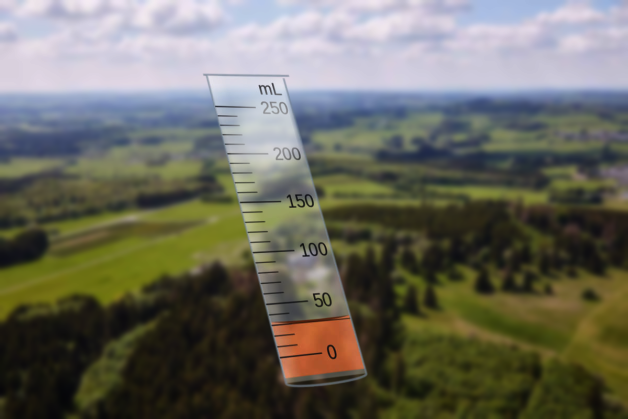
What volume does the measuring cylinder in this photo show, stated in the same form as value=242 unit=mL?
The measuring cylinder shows value=30 unit=mL
